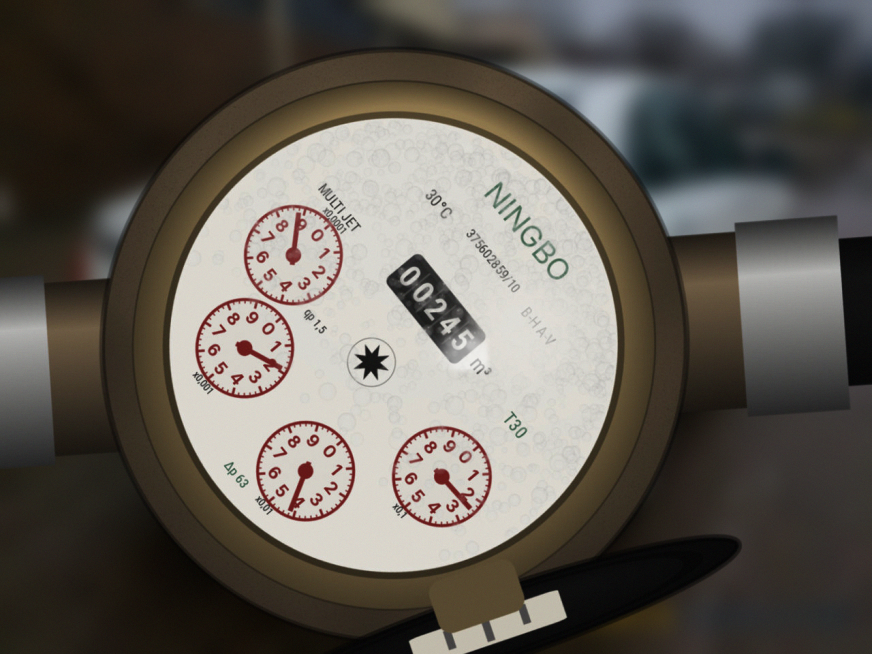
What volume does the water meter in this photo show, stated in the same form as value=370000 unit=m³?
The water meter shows value=245.2418 unit=m³
